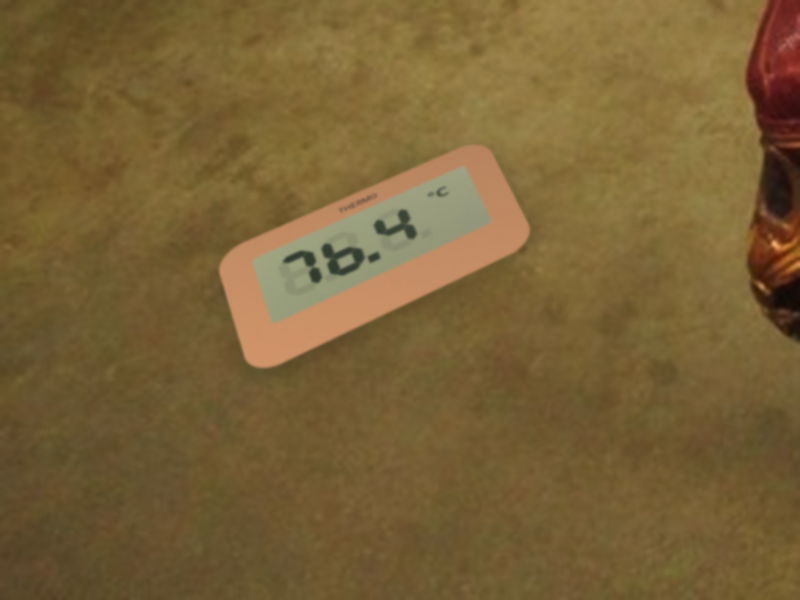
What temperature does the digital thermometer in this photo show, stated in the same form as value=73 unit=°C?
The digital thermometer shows value=76.4 unit=°C
